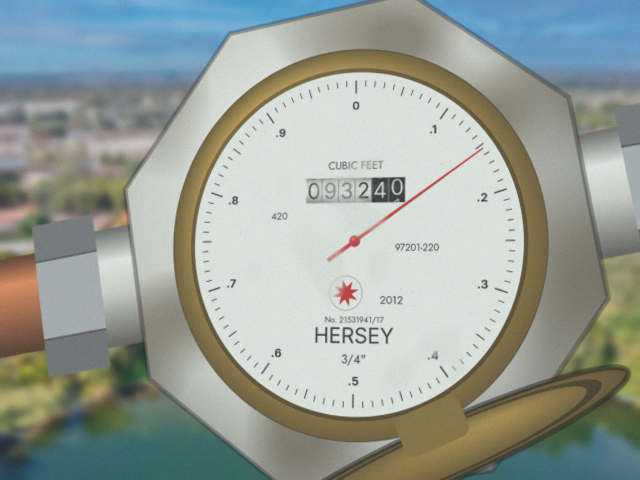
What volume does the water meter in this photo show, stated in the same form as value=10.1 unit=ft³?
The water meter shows value=93240.15 unit=ft³
